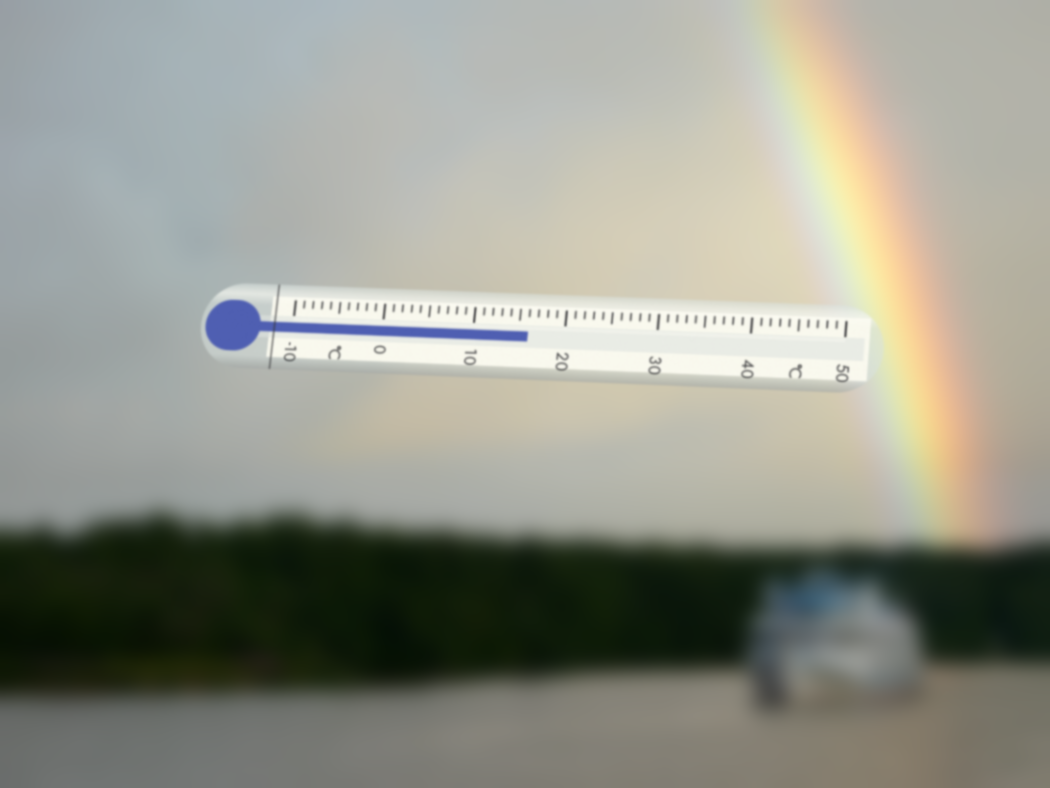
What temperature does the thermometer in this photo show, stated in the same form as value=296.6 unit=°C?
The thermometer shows value=16 unit=°C
